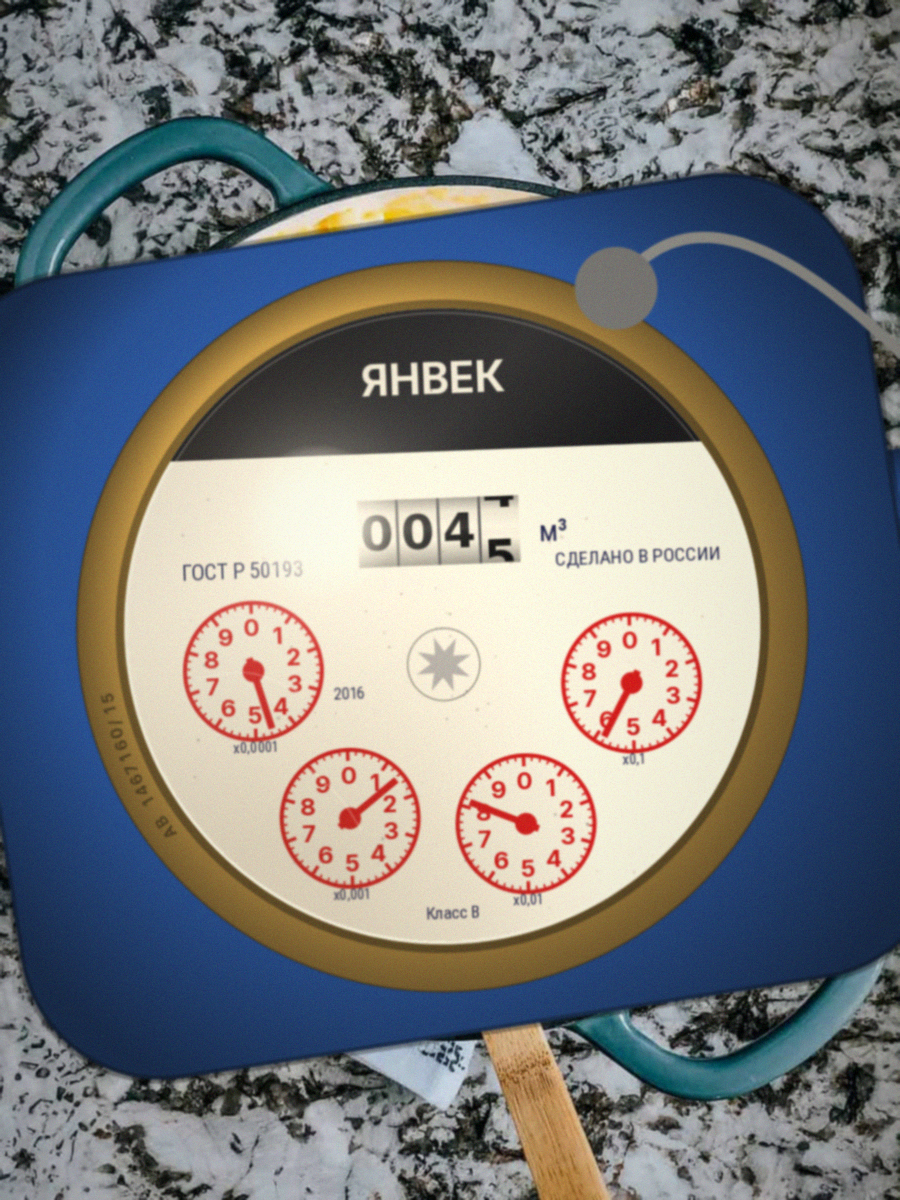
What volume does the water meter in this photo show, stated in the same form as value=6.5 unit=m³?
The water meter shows value=44.5814 unit=m³
